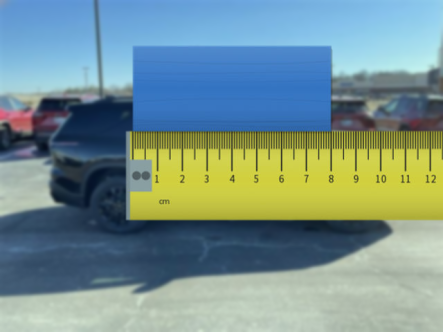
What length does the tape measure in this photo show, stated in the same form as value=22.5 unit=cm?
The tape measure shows value=8 unit=cm
